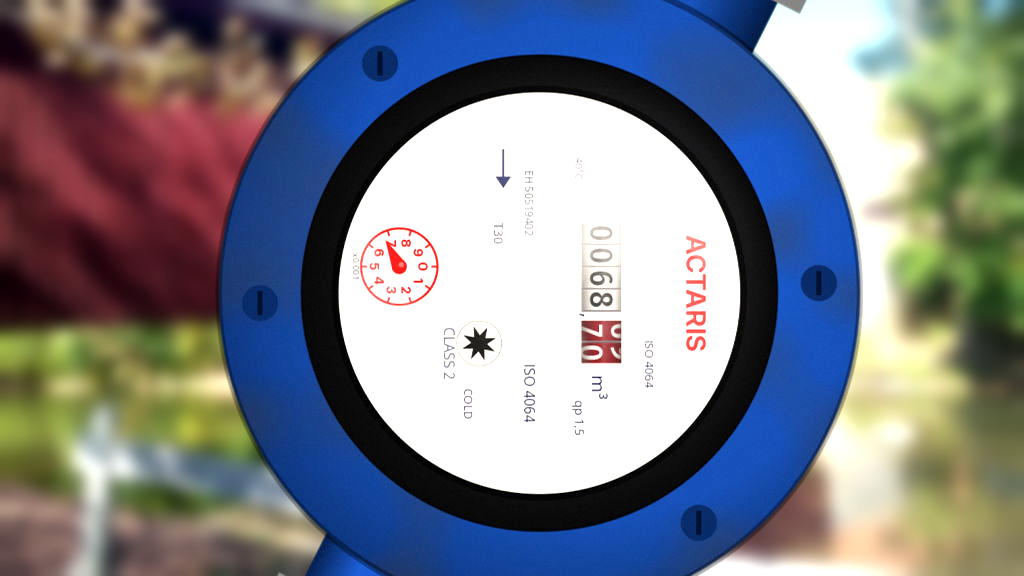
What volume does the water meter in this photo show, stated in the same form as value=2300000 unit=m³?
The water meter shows value=68.696 unit=m³
